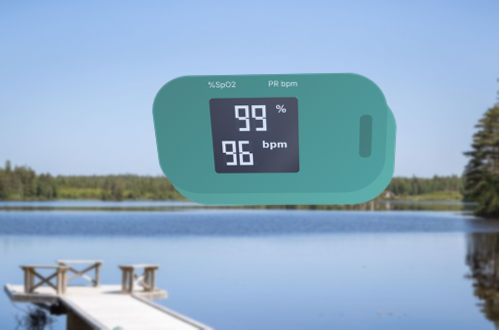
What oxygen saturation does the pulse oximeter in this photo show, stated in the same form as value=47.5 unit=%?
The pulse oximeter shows value=99 unit=%
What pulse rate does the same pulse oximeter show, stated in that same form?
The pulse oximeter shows value=96 unit=bpm
